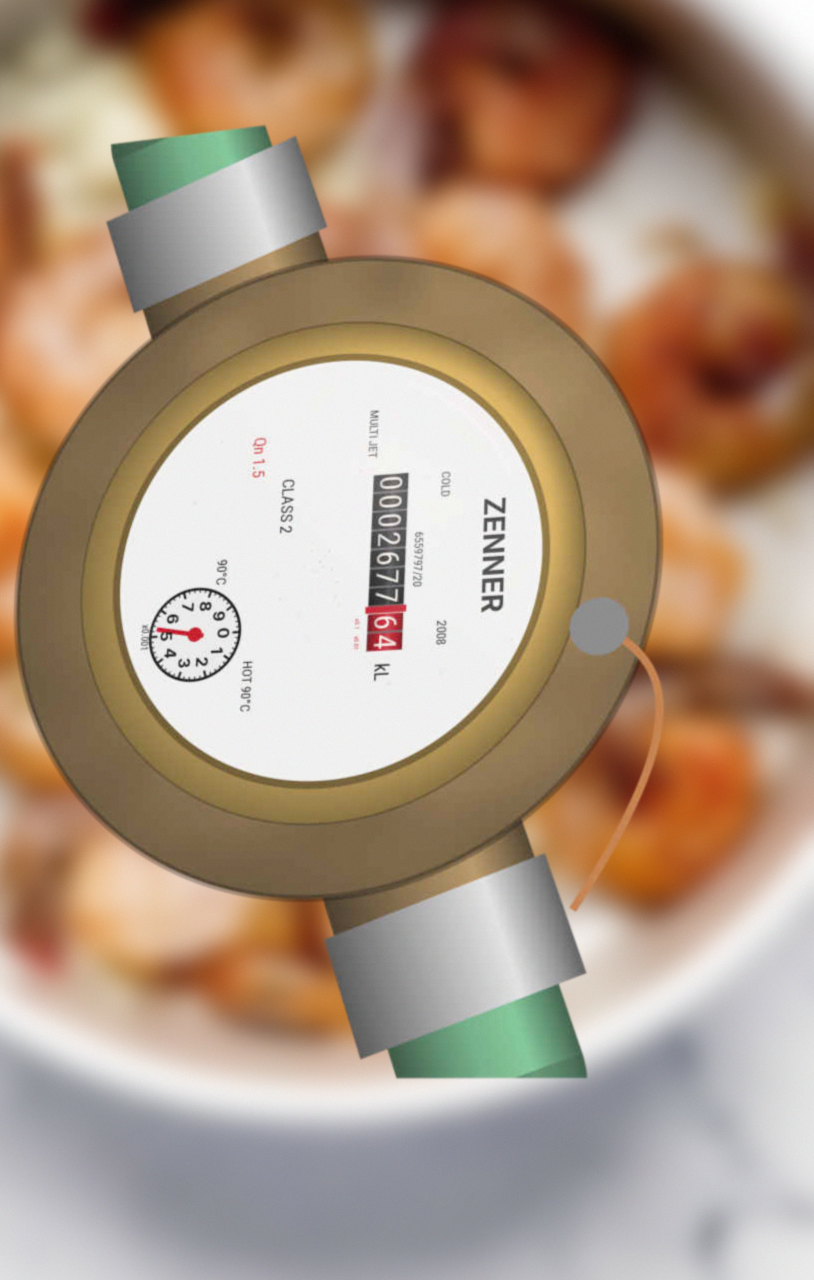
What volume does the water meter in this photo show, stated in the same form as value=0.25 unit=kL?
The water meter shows value=2677.645 unit=kL
